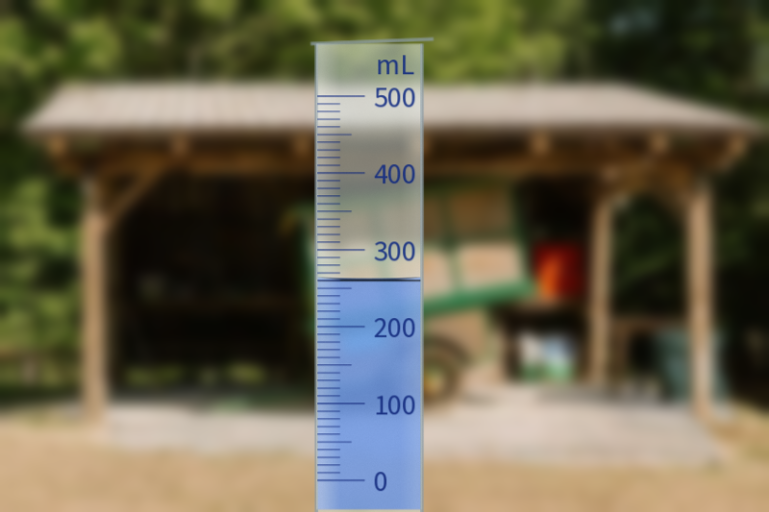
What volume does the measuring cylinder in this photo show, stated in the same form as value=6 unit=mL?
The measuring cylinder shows value=260 unit=mL
